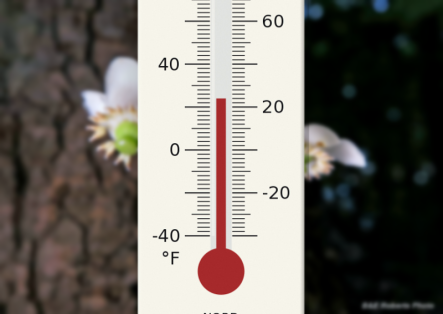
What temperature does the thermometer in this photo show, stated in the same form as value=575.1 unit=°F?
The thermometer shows value=24 unit=°F
